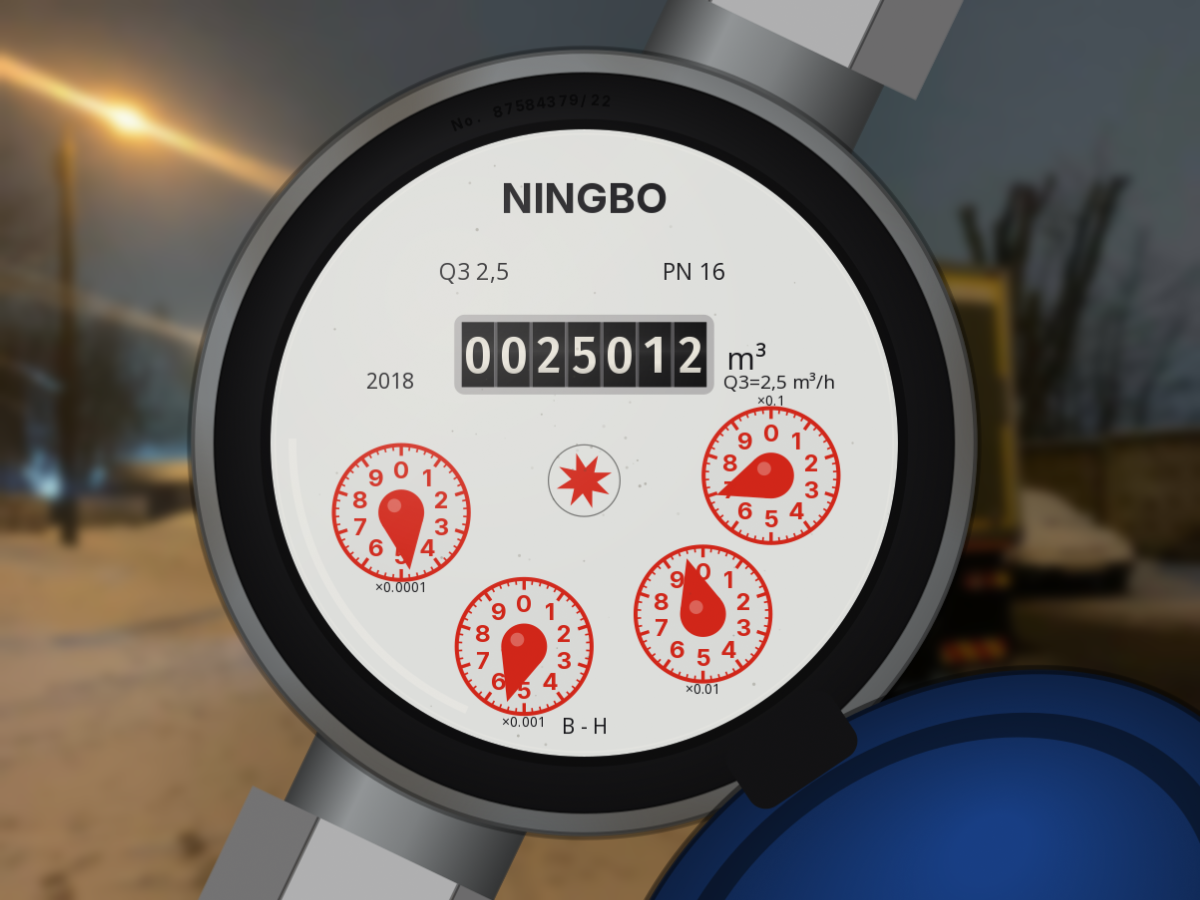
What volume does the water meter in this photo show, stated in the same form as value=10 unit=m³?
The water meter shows value=25012.6954 unit=m³
